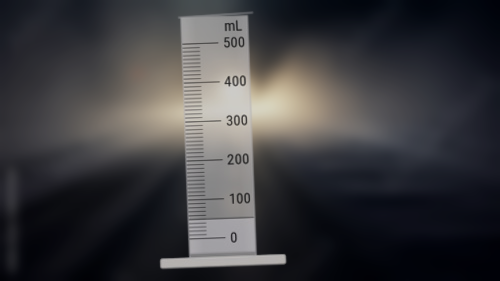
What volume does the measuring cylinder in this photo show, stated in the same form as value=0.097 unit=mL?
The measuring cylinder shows value=50 unit=mL
